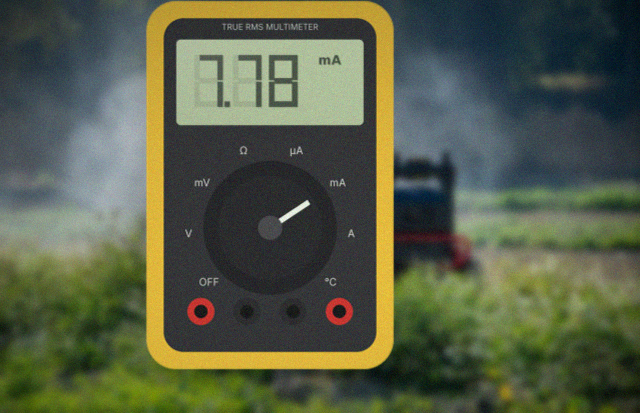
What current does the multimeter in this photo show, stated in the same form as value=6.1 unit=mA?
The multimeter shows value=7.78 unit=mA
